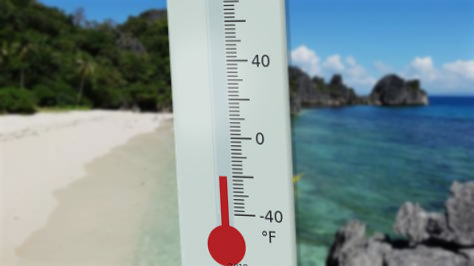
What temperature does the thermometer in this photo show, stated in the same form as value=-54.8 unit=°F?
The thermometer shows value=-20 unit=°F
